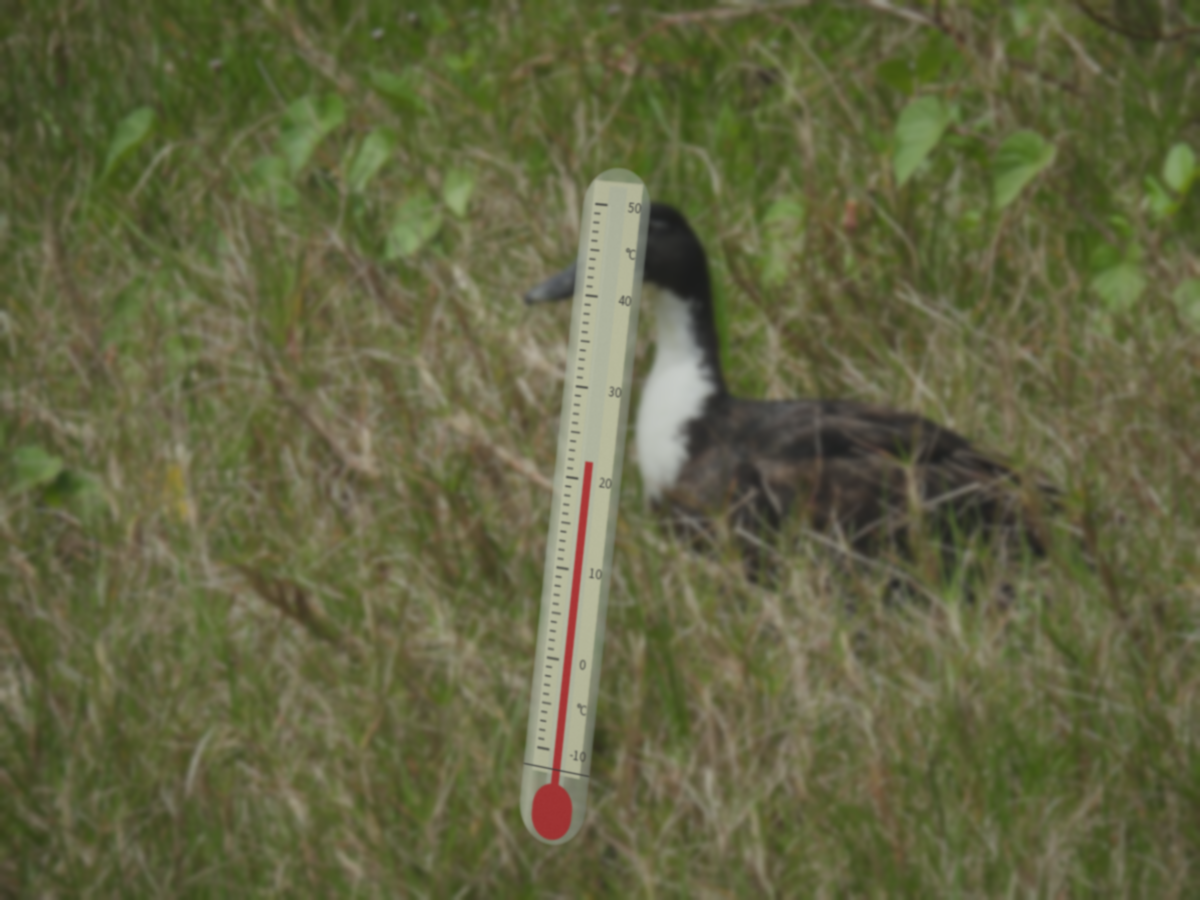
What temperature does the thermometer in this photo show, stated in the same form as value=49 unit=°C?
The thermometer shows value=22 unit=°C
